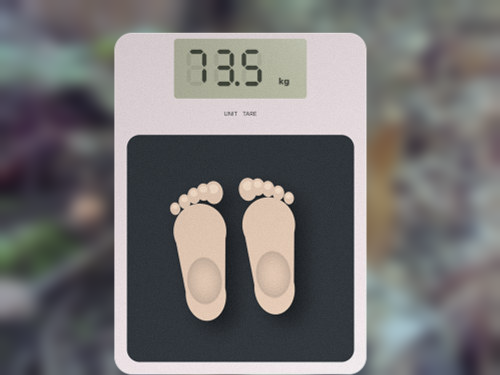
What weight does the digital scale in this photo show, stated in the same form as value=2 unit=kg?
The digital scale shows value=73.5 unit=kg
